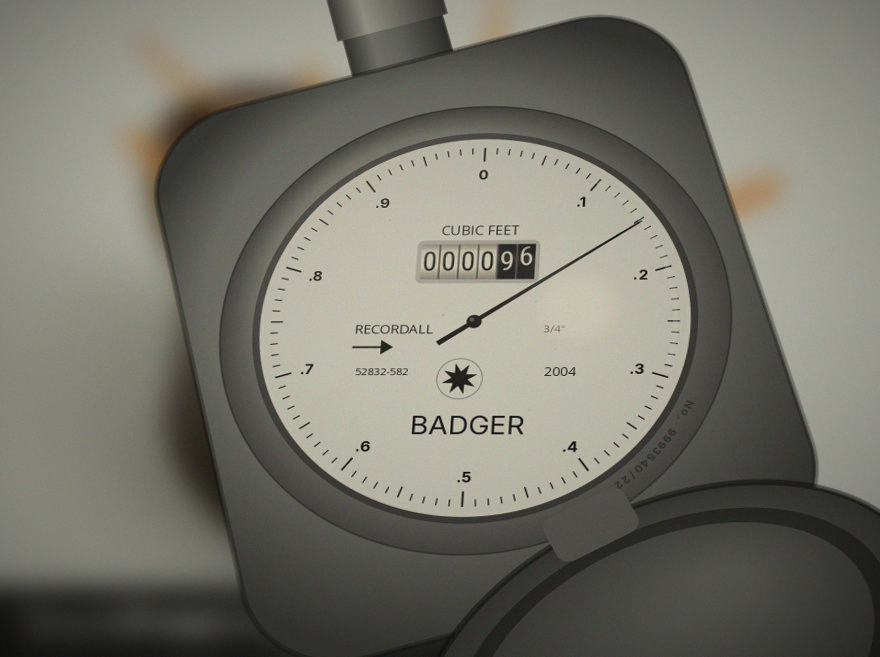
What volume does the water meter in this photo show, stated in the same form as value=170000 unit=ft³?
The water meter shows value=96.15 unit=ft³
